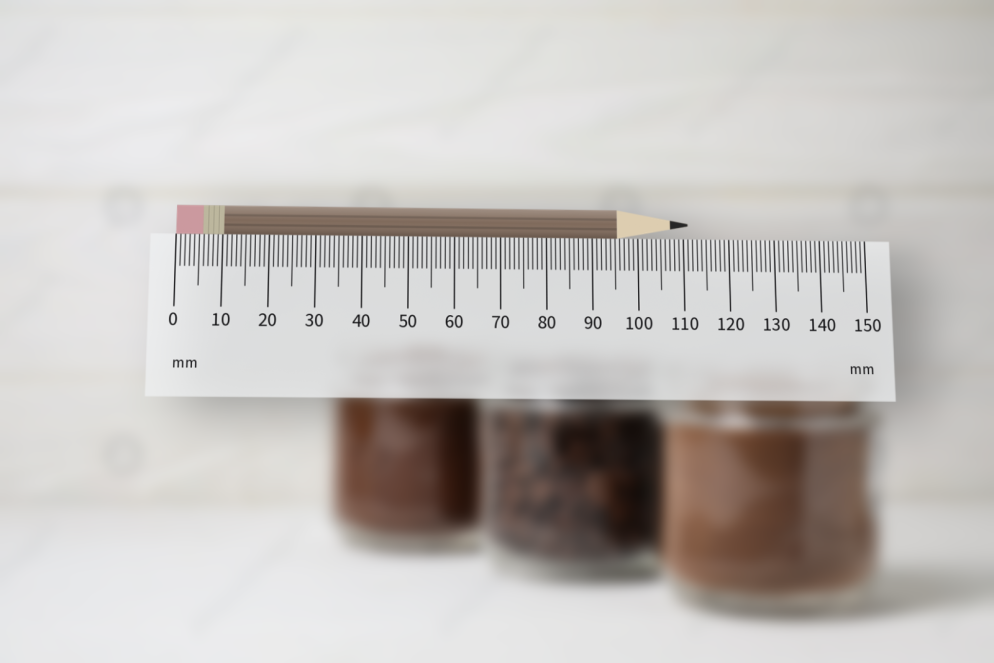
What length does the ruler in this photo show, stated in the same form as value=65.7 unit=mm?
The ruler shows value=111 unit=mm
